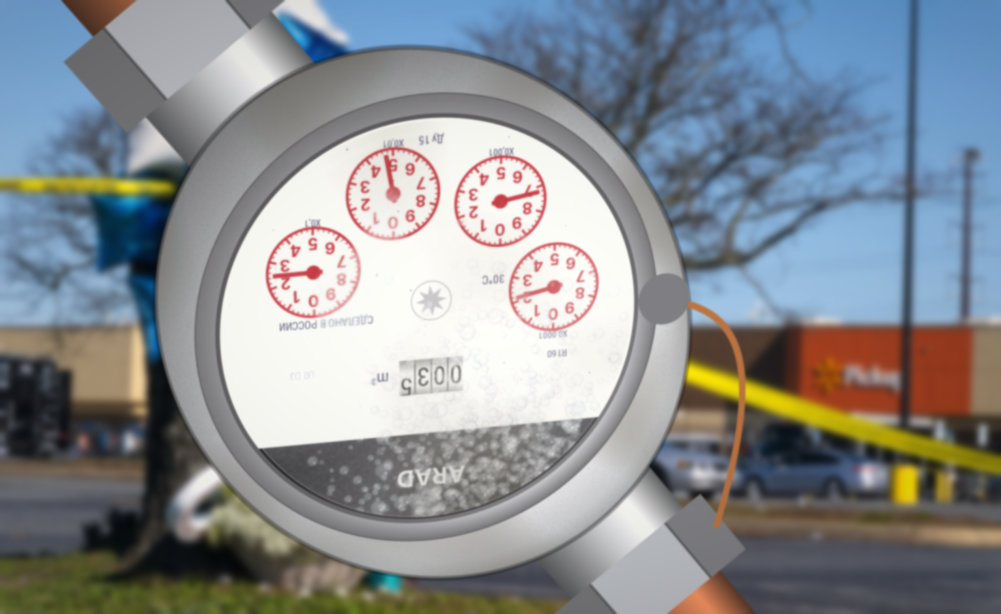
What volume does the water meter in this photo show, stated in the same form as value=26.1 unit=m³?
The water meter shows value=35.2472 unit=m³
